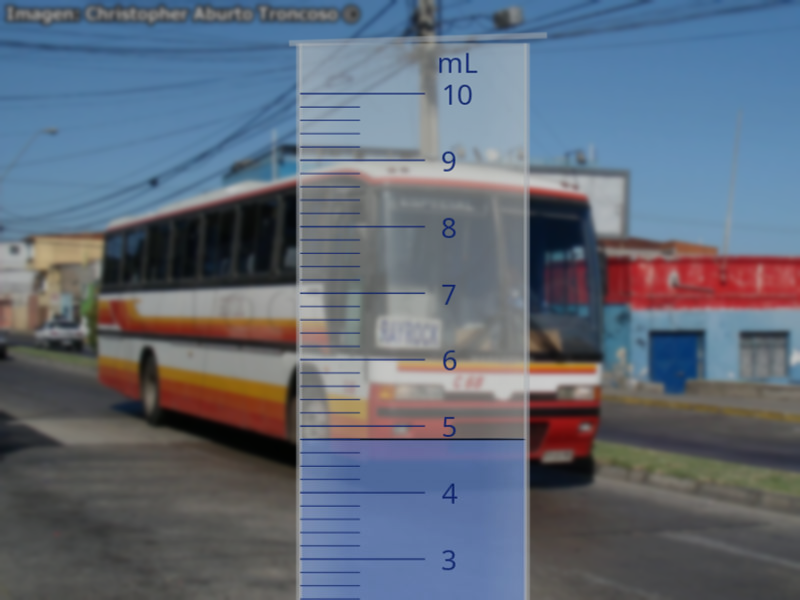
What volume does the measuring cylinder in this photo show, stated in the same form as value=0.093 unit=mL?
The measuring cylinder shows value=4.8 unit=mL
